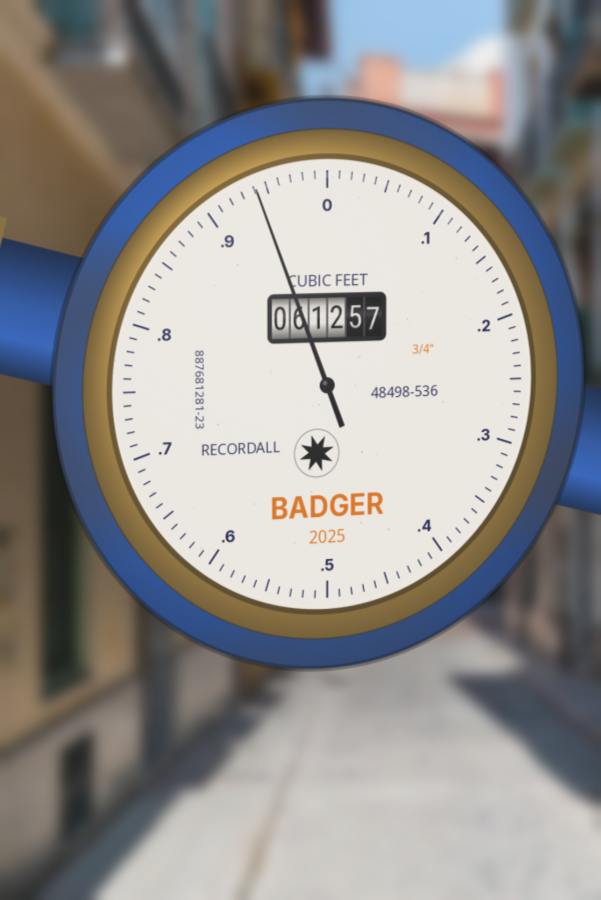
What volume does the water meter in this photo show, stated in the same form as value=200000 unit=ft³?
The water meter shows value=61256.94 unit=ft³
